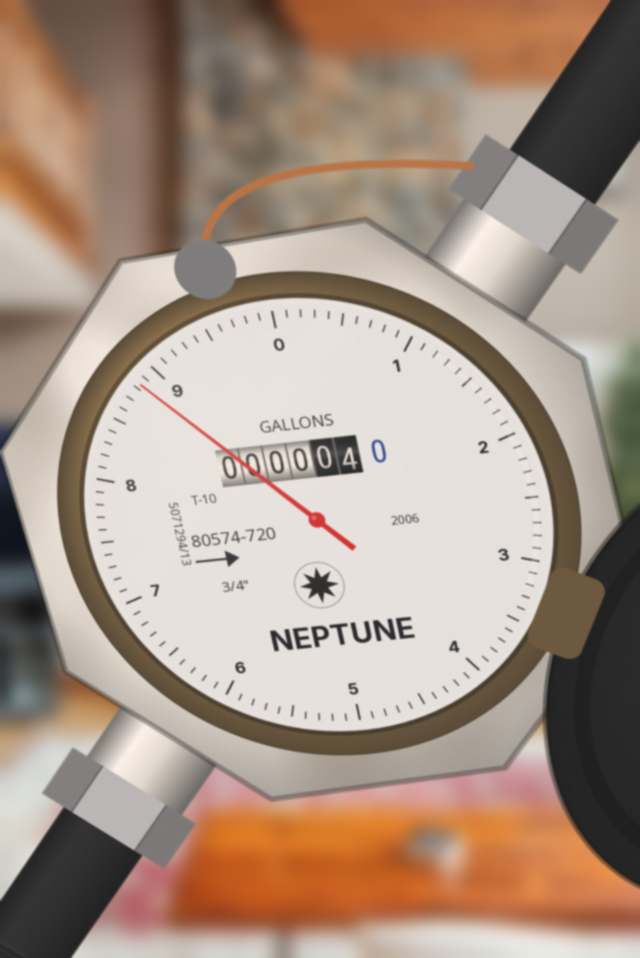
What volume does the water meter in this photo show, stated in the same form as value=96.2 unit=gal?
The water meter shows value=38.8 unit=gal
